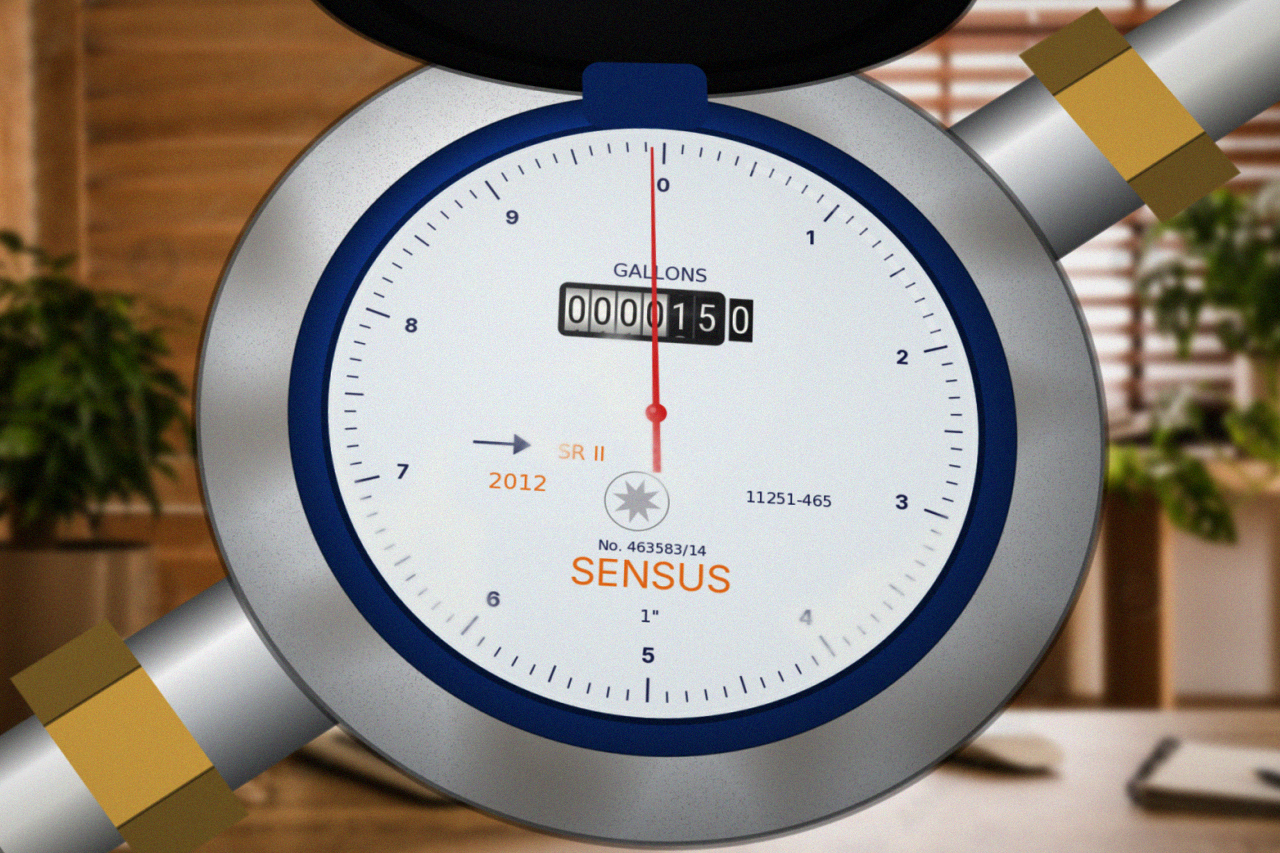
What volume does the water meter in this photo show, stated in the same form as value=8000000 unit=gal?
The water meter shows value=149.9 unit=gal
